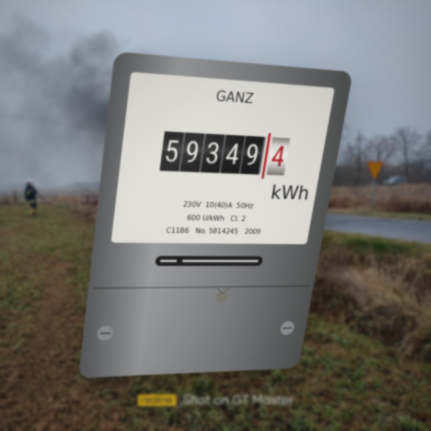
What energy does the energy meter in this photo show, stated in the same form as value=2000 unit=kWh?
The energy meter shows value=59349.4 unit=kWh
